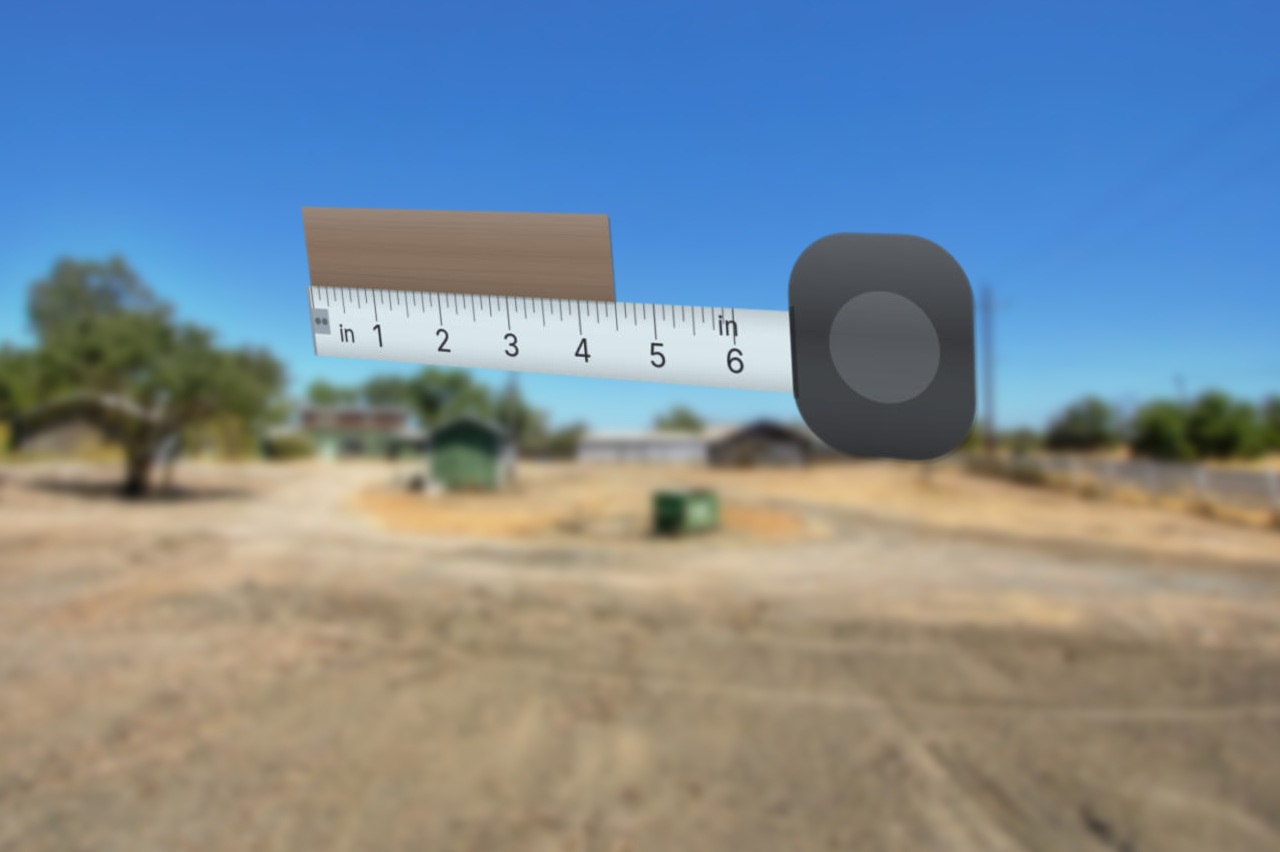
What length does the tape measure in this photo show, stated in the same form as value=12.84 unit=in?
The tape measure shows value=4.5 unit=in
